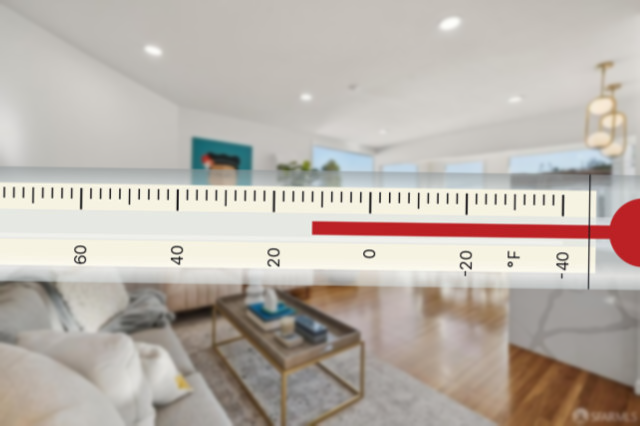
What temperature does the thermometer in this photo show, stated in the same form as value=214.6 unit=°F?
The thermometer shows value=12 unit=°F
